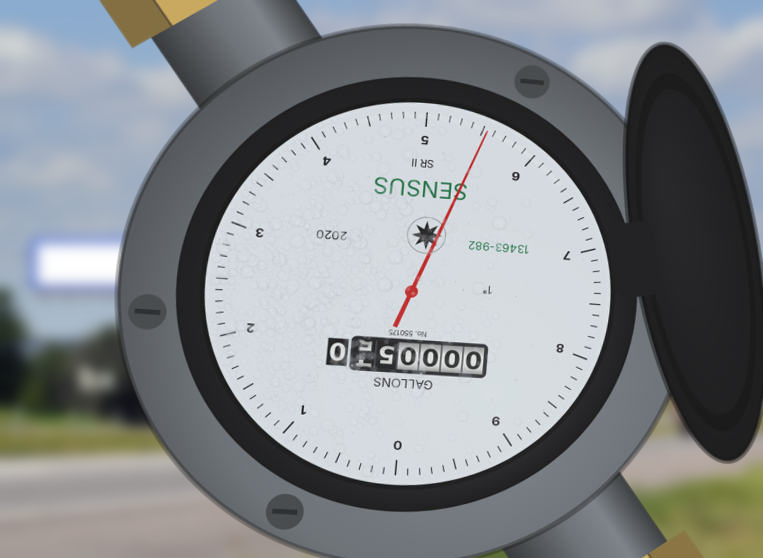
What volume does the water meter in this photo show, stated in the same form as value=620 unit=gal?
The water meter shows value=545.5 unit=gal
